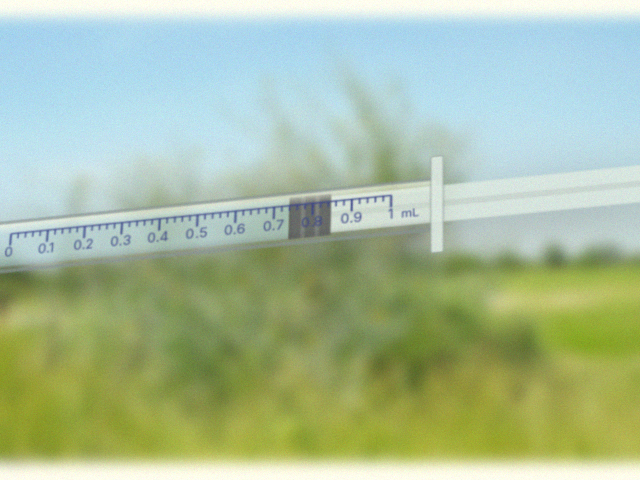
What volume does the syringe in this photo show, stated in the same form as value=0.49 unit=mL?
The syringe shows value=0.74 unit=mL
